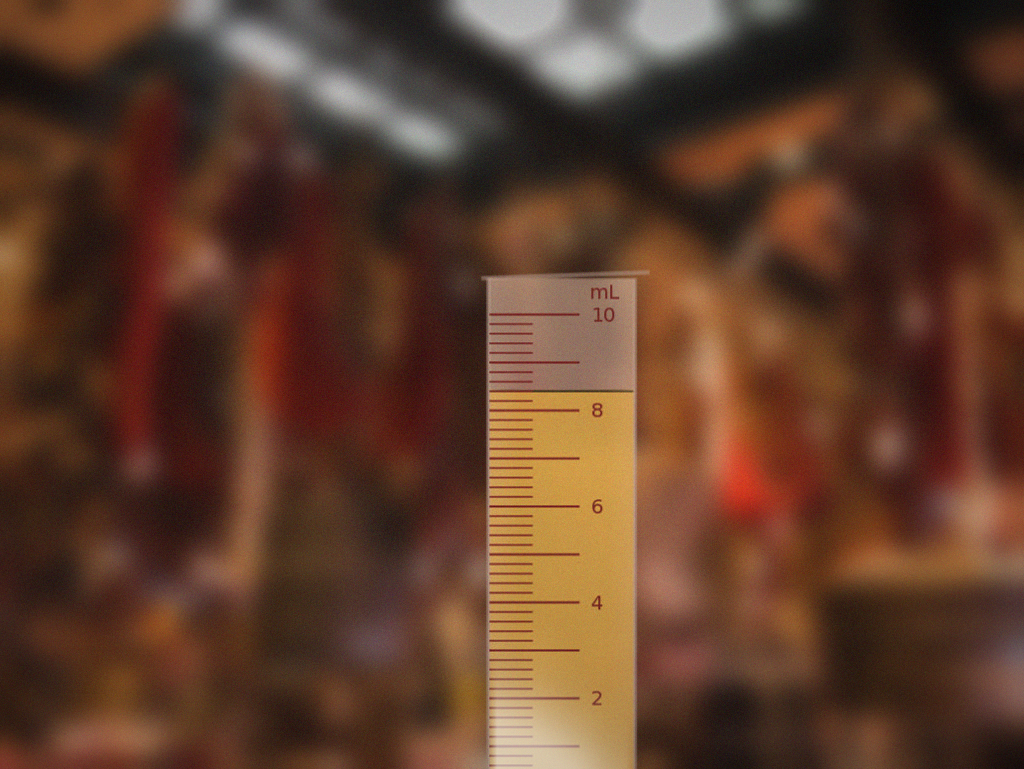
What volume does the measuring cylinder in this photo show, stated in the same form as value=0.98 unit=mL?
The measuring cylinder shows value=8.4 unit=mL
